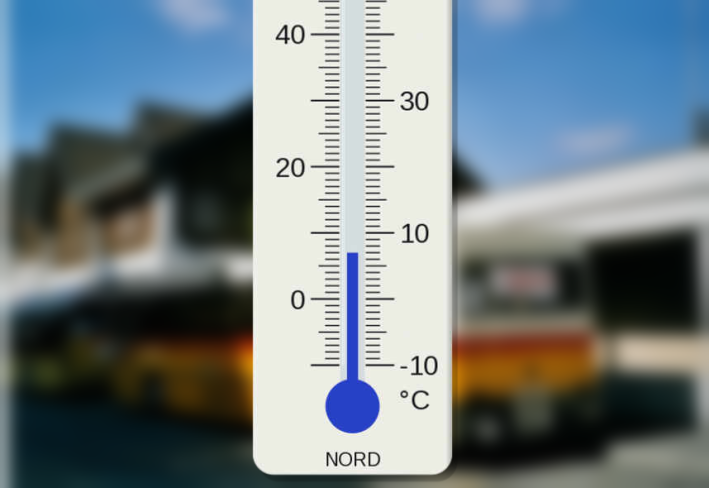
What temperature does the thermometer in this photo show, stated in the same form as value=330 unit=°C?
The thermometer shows value=7 unit=°C
